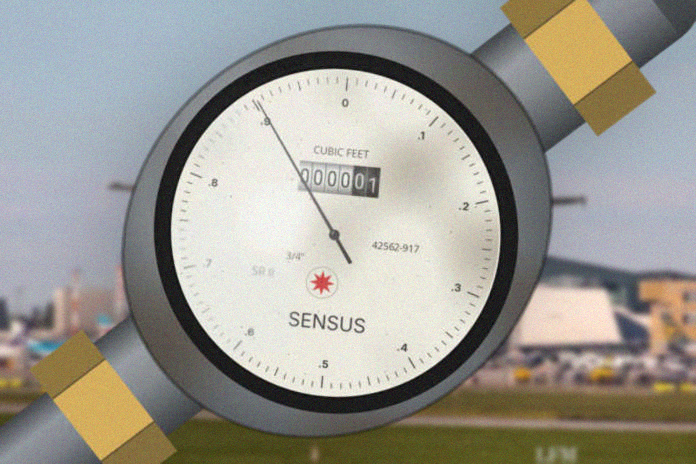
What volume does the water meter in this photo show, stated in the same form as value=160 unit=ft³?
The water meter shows value=0.90 unit=ft³
